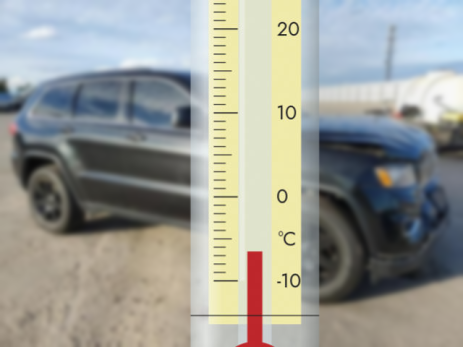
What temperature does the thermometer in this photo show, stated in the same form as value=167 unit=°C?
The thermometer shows value=-6.5 unit=°C
